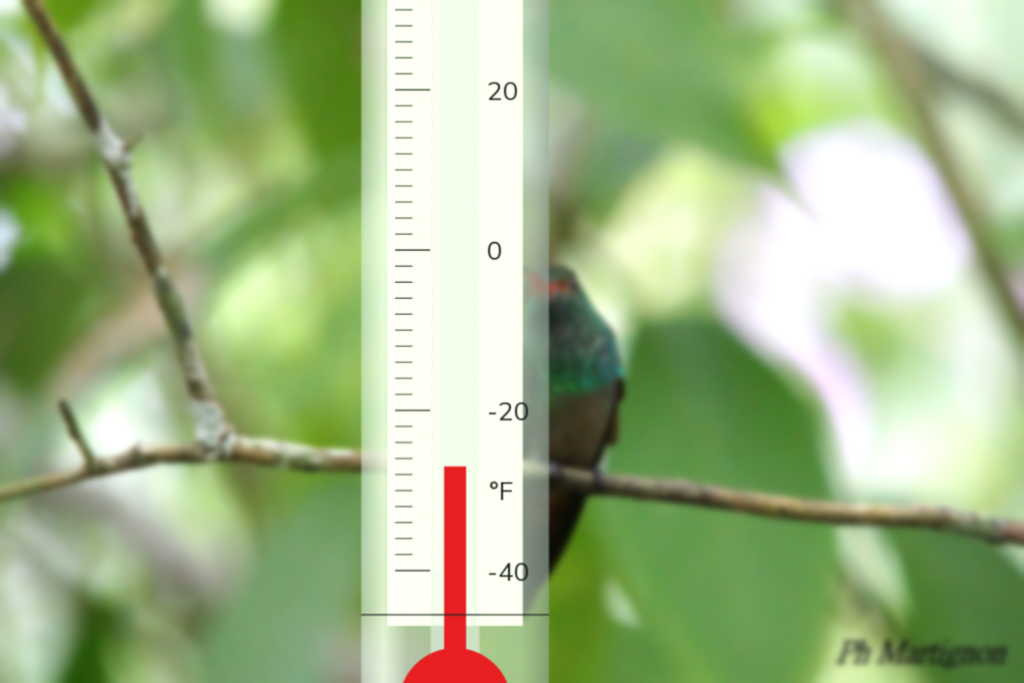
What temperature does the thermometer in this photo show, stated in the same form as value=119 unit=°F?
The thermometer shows value=-27 unit=°F
